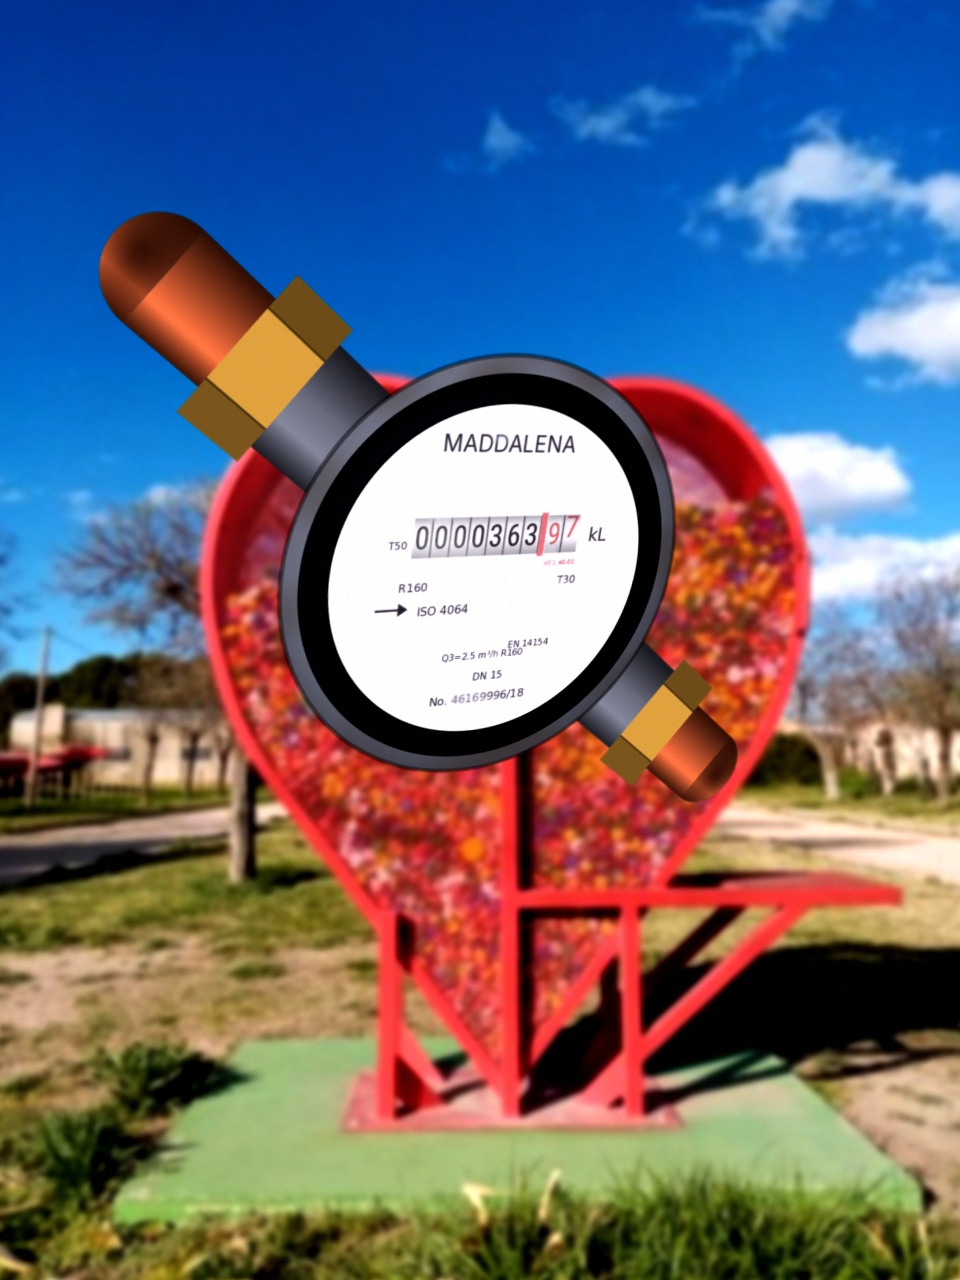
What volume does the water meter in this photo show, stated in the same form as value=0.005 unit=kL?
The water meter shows value=363.97 unit=kL
